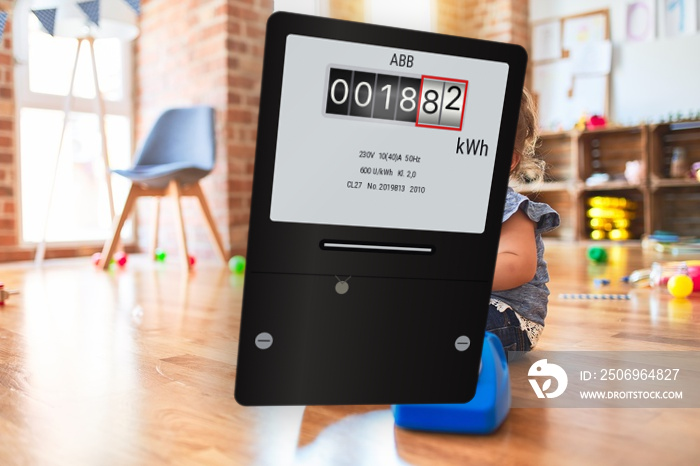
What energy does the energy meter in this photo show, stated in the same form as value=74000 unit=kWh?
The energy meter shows value=18.82 unit=kWh
